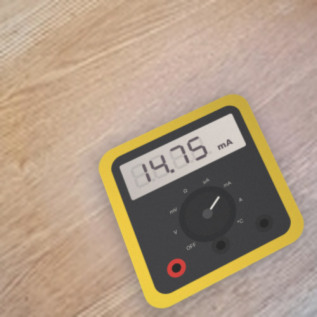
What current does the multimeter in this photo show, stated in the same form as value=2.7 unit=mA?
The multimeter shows value=14.75 unit=mA
